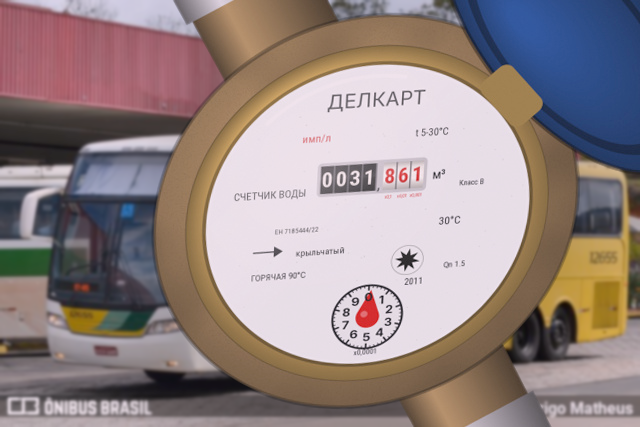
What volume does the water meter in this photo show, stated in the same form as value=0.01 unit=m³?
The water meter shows value=31.8610 unit=m³
